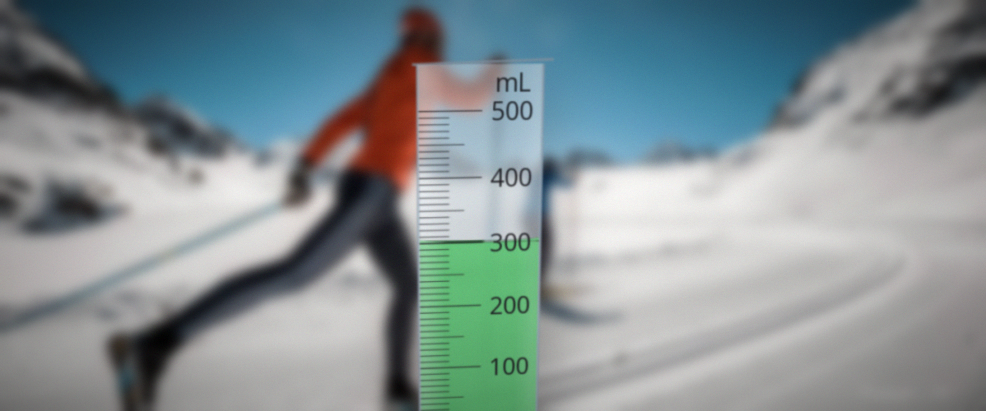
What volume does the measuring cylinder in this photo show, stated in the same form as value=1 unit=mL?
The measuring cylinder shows value=300 unit=mL
